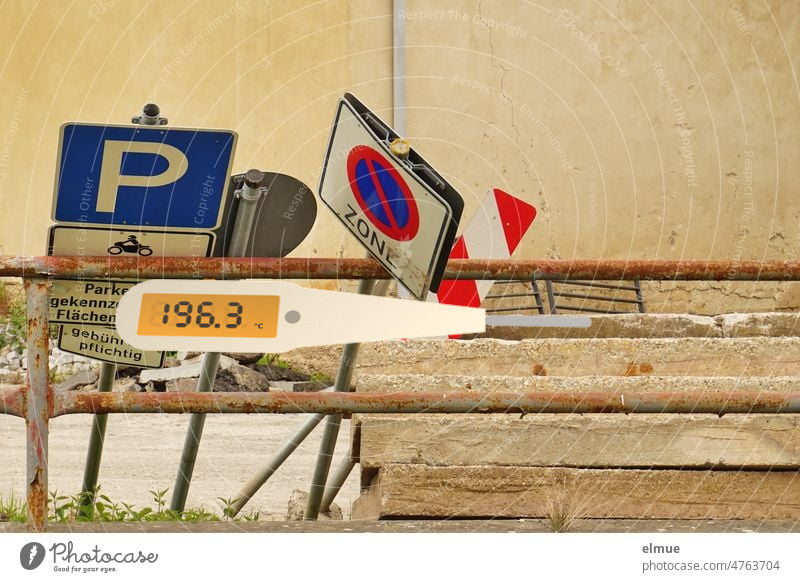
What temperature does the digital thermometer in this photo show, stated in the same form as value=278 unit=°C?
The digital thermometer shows value=196.3 unit=°C
